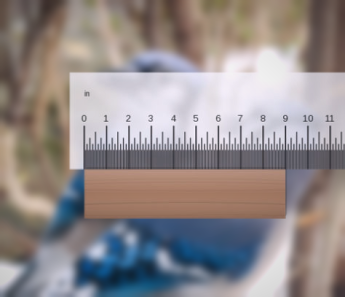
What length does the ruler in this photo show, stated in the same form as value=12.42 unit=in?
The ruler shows value=9 unit=in
